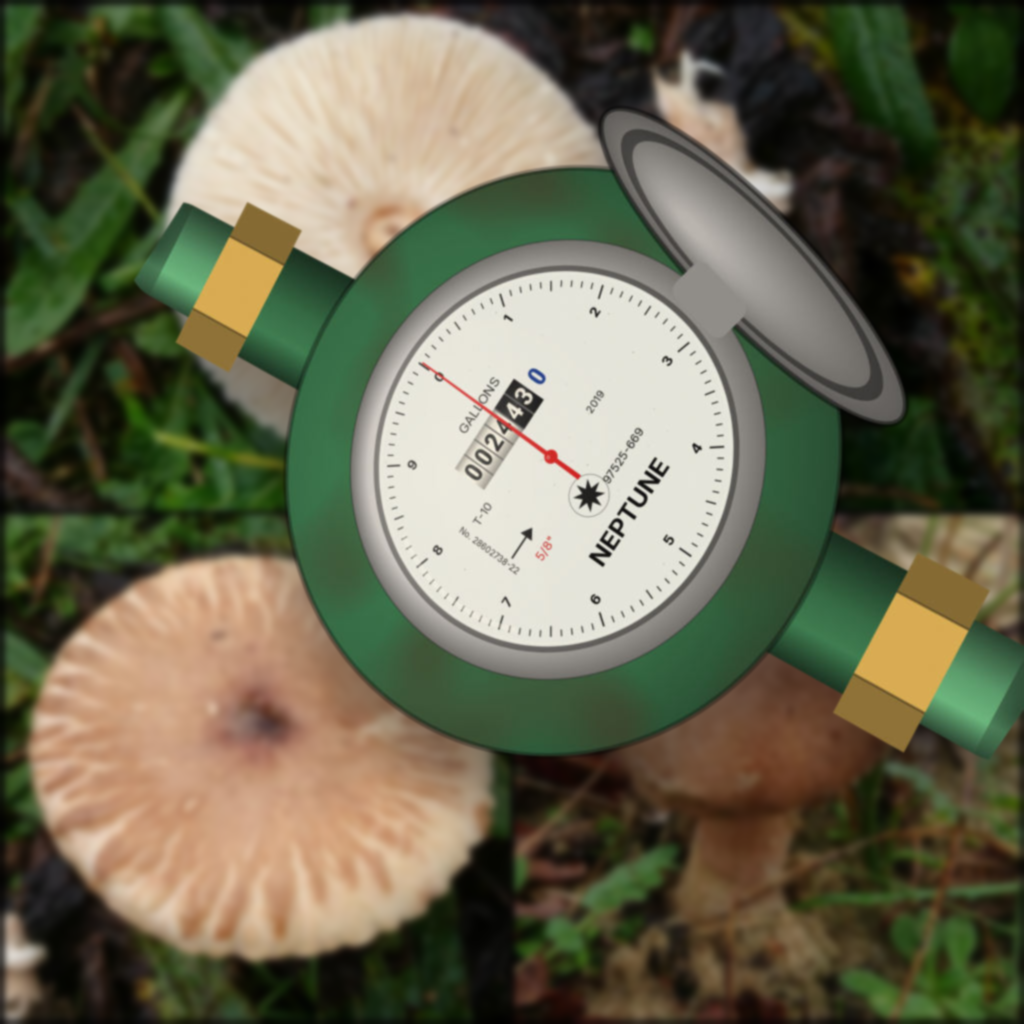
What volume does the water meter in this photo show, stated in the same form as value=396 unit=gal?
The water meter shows value=24430.0 unit=gal
